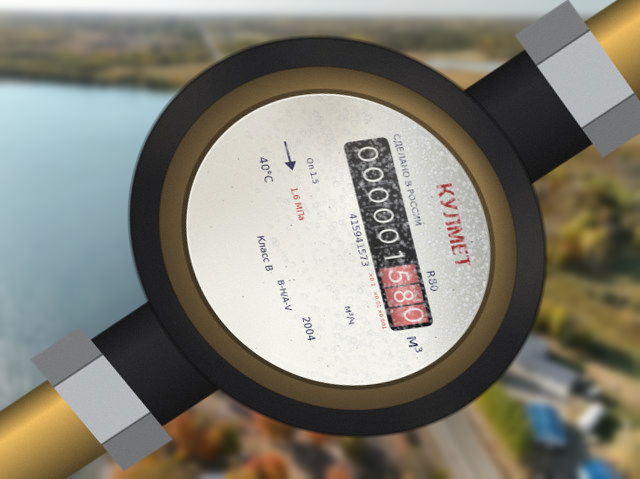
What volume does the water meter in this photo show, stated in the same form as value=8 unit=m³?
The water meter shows value=1.580 unit=m³
